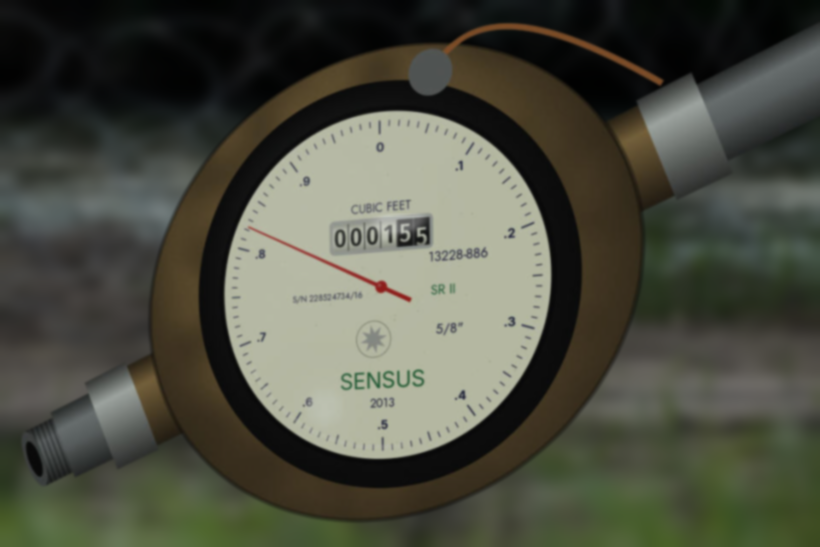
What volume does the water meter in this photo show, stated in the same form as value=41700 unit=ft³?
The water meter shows value=154.82 unit=ft³
